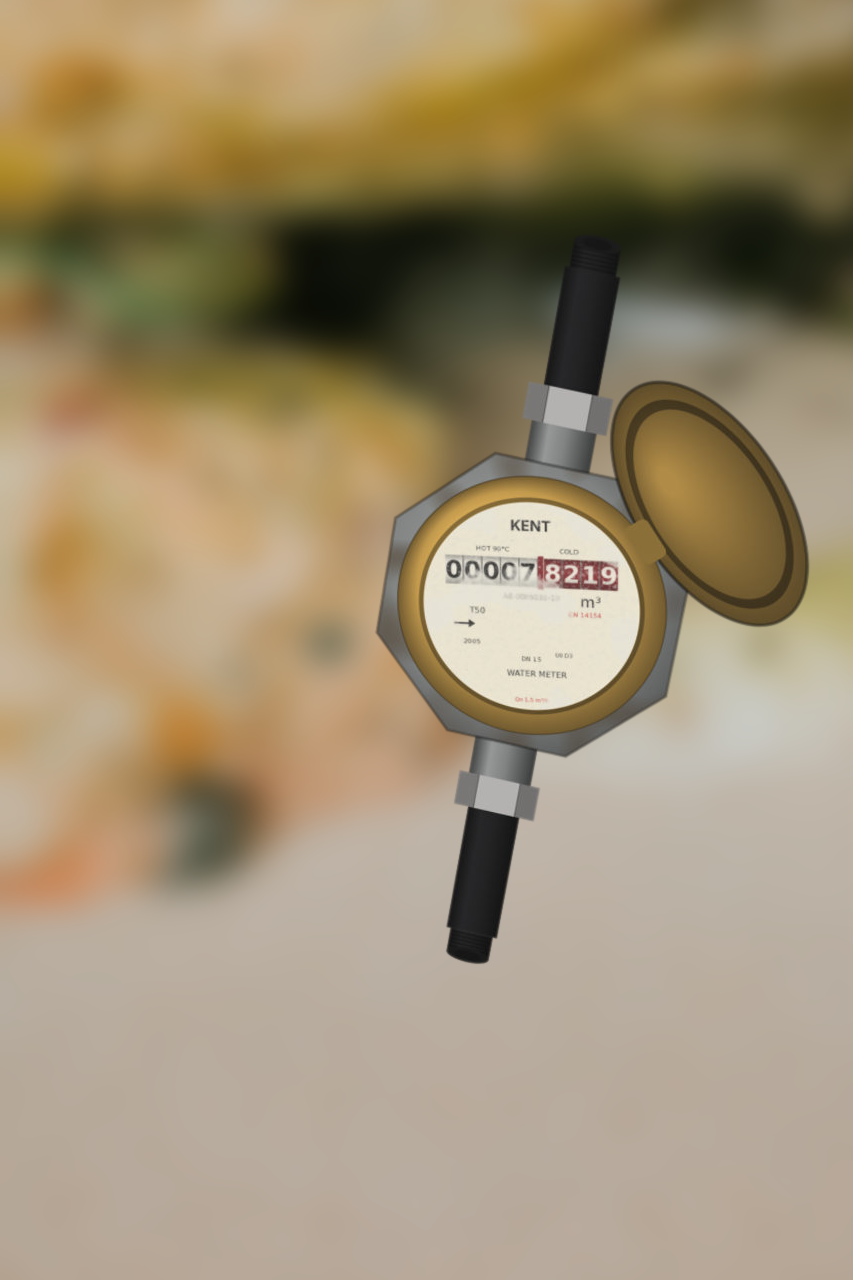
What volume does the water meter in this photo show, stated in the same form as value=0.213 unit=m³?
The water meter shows value=7.8219 unit=m³
